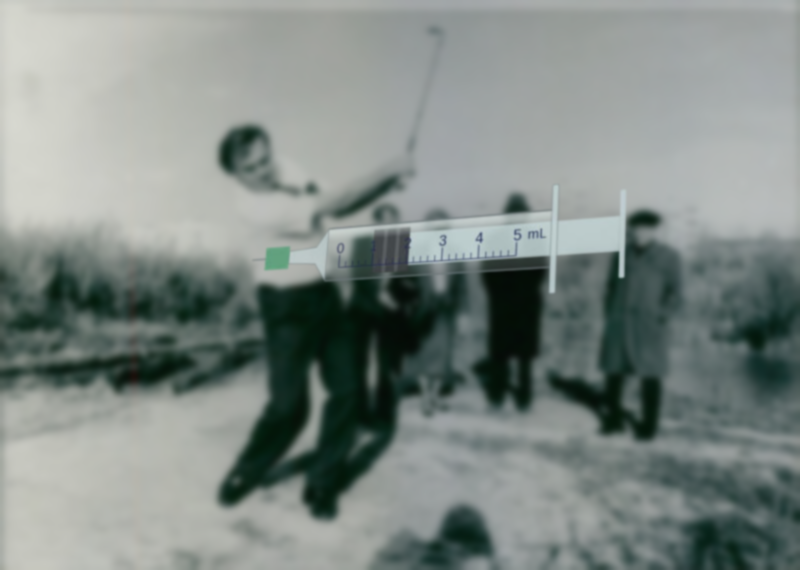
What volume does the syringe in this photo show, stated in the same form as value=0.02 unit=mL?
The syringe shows value=1 unit=mL
